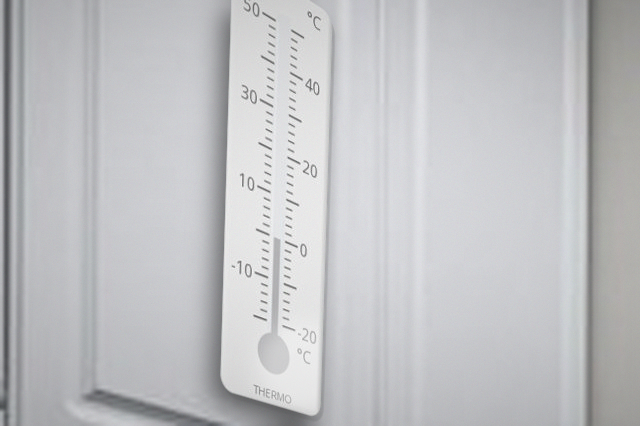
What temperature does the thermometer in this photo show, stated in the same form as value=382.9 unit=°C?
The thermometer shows value=0 unit=°C
